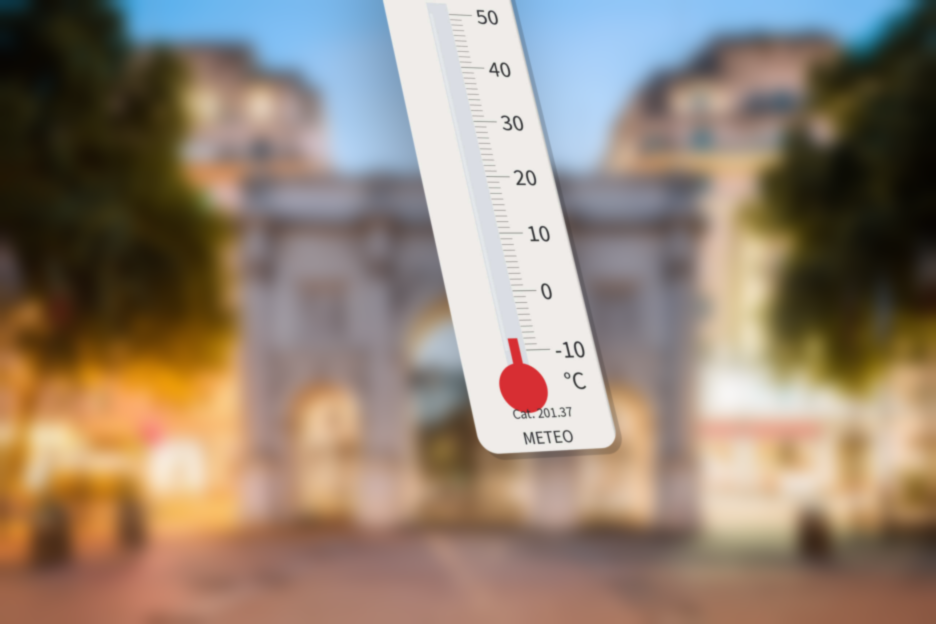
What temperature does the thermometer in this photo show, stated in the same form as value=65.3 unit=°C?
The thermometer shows value=-8 unit=°C
